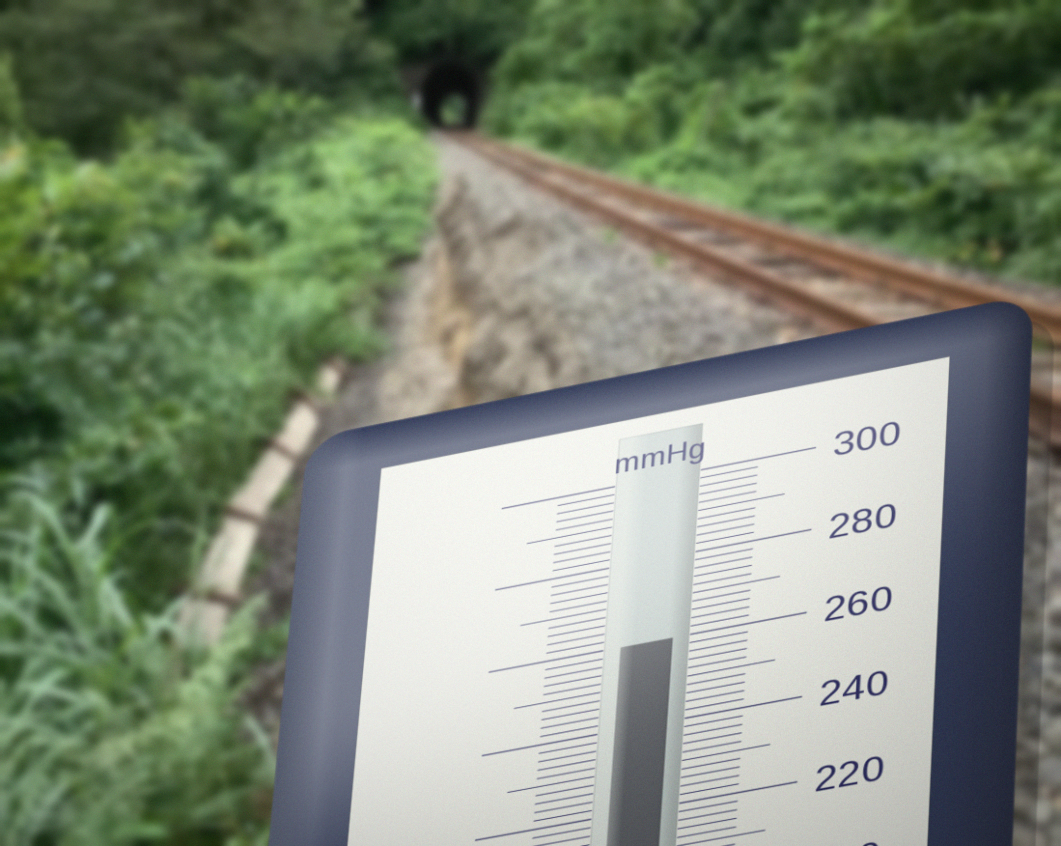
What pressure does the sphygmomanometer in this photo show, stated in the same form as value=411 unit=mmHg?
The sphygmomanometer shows value=260 unit=mmHg
